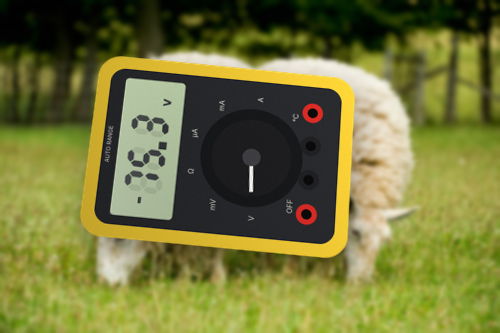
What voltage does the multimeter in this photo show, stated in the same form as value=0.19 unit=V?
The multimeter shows value=-75.3 unit=V
